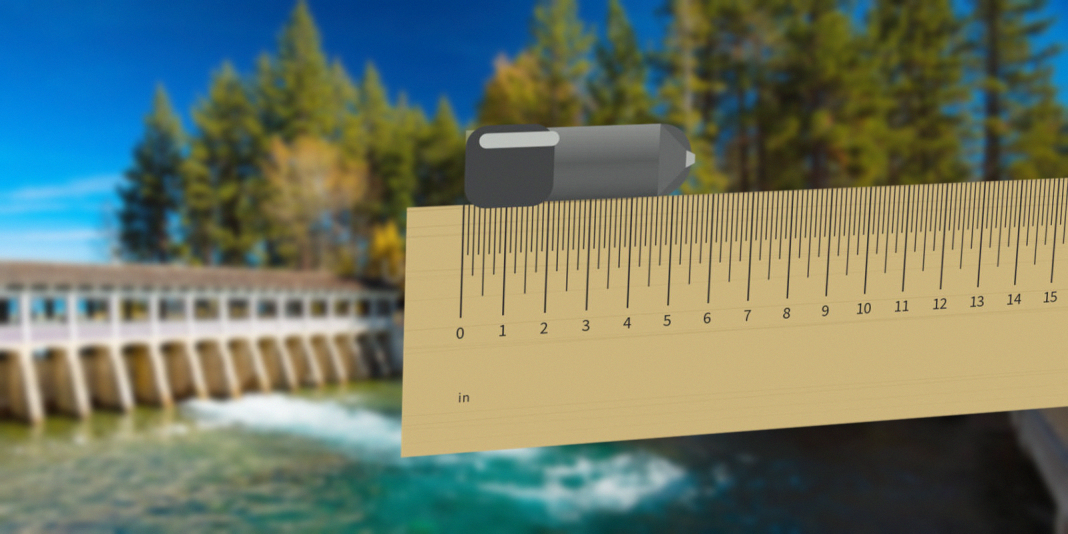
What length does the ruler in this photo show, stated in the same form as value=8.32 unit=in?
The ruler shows value=5.5 unit=in
